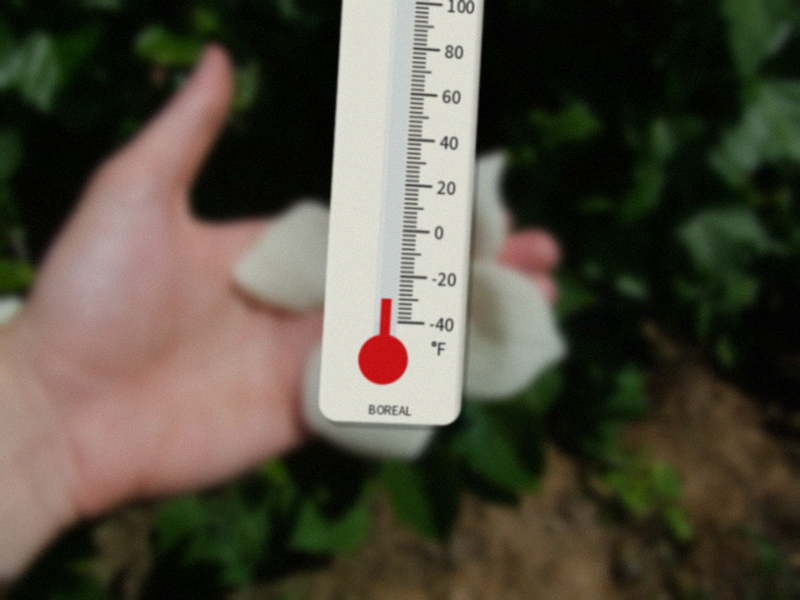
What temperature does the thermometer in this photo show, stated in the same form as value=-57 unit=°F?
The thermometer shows value=-30 unit=°F
